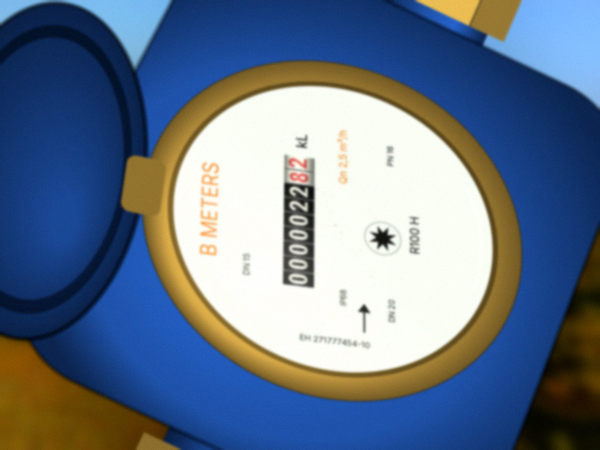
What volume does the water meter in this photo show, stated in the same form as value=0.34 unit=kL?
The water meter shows value=22.82 unit=kL
